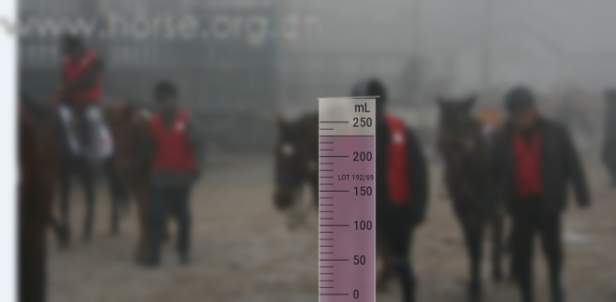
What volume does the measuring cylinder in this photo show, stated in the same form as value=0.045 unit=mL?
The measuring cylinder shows value=230 unit=mL
